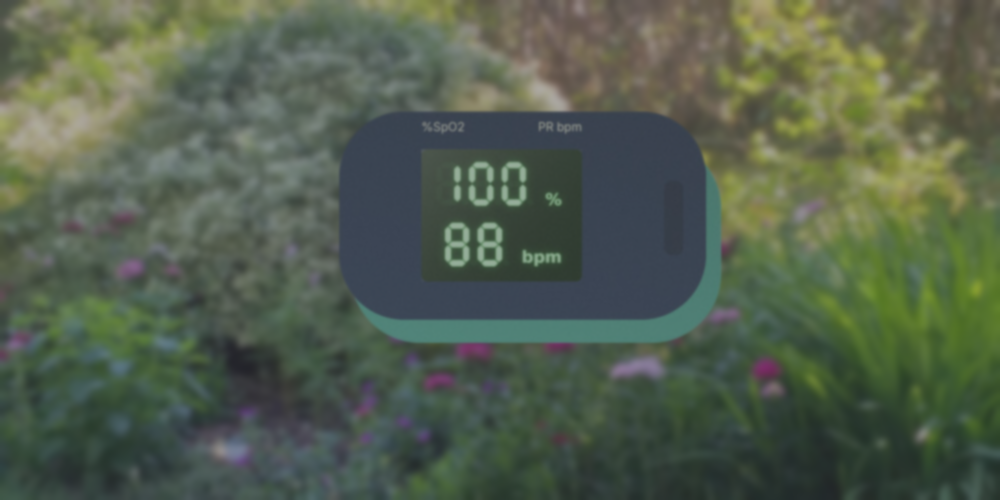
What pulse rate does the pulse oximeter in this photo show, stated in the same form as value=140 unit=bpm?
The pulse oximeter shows value=88 unit=bpm
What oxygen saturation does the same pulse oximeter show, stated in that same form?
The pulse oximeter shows value=100 unit=%
